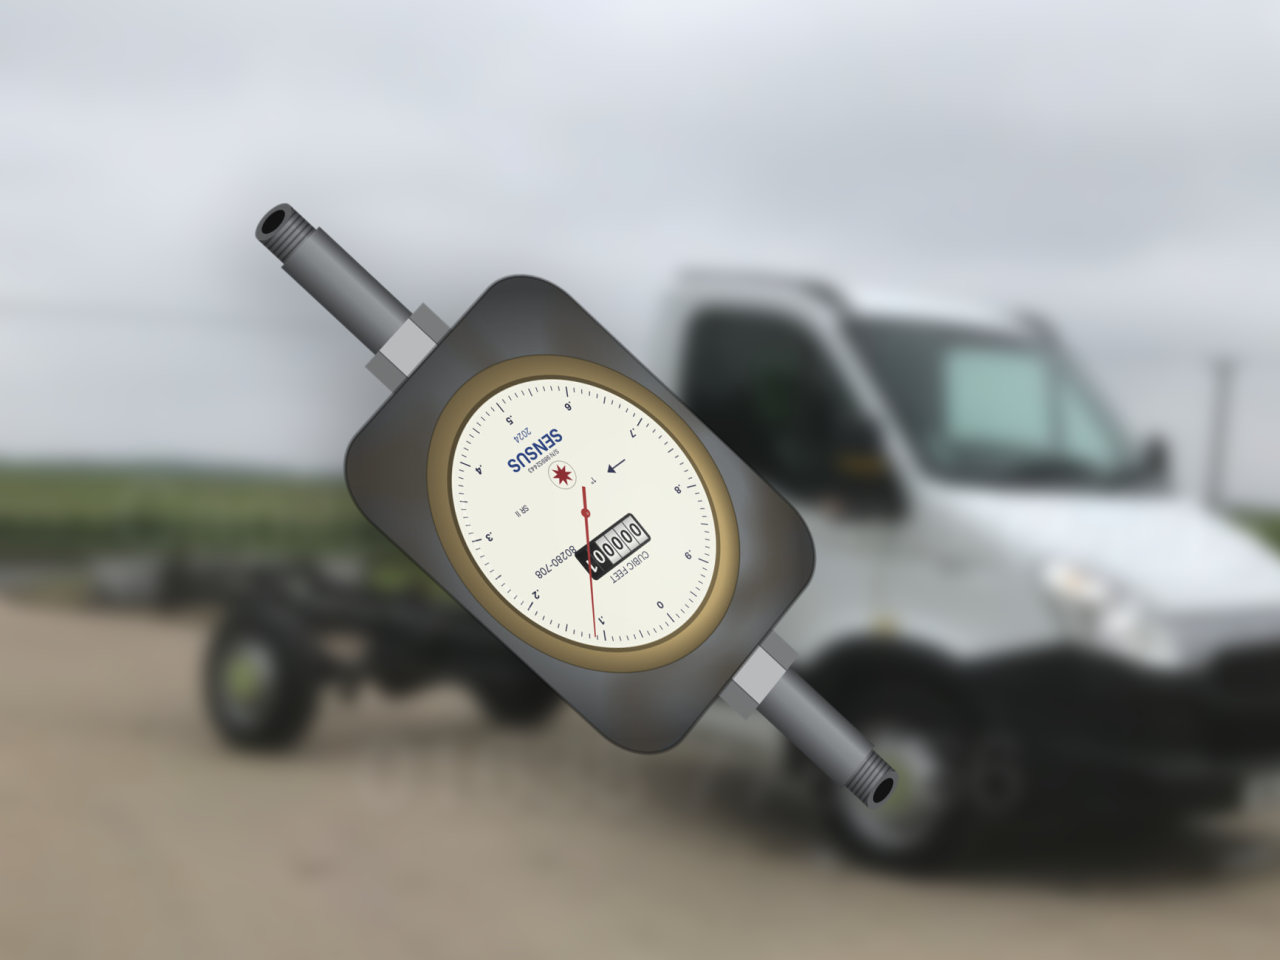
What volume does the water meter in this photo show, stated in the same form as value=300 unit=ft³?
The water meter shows value=1.11 unit=ft³
